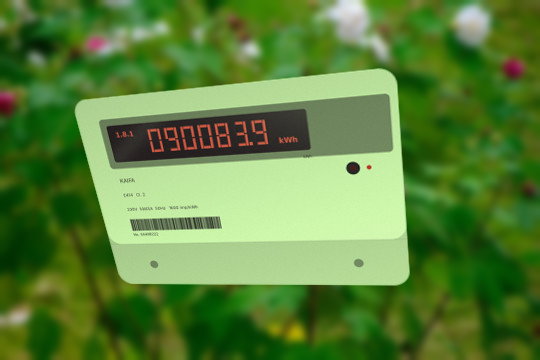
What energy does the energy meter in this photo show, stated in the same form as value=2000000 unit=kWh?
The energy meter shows value=90083.9 unit=kWh
